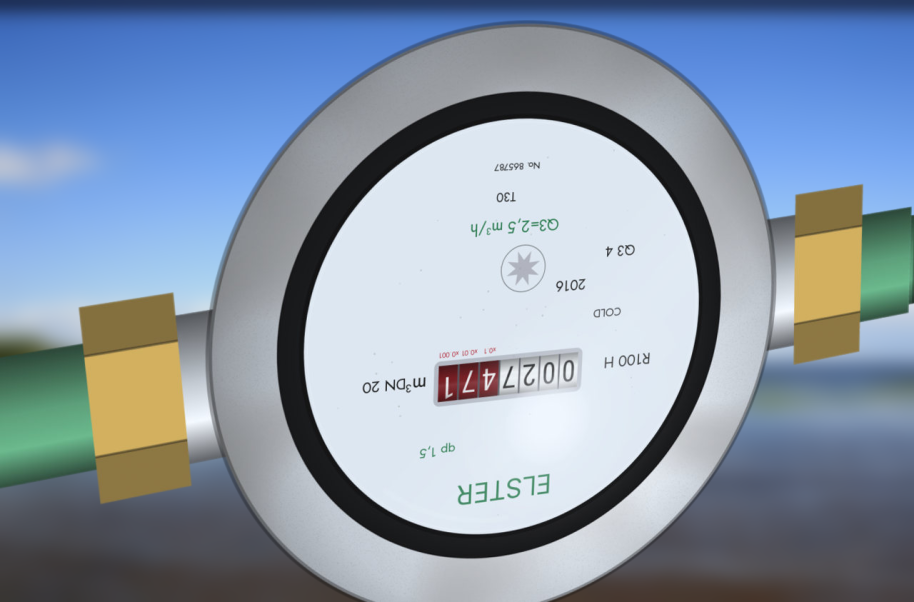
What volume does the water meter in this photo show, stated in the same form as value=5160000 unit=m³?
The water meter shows value=27.471 unit=m³
